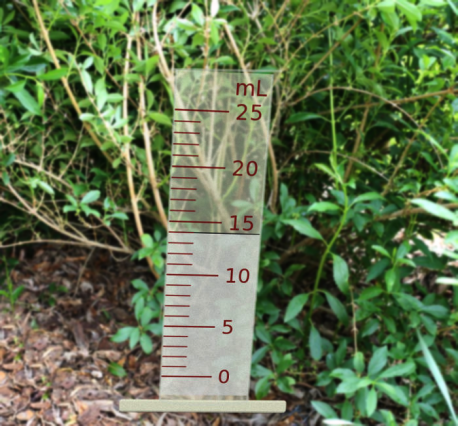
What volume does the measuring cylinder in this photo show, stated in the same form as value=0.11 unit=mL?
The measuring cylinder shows value=14 unit=mL
